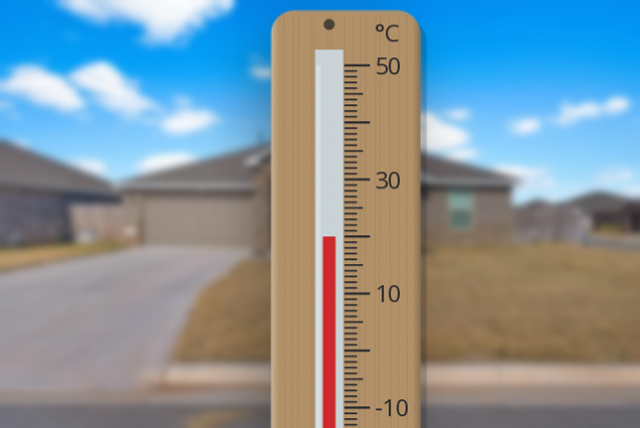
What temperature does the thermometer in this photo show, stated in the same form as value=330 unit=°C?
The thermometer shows value=20 unit=°C
